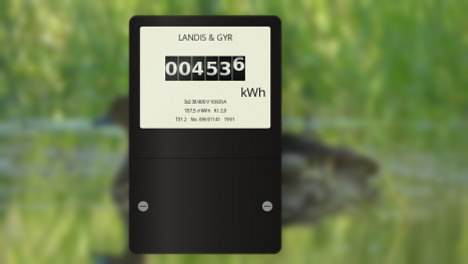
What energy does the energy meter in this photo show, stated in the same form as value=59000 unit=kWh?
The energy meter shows value=4536 unit=kWh
